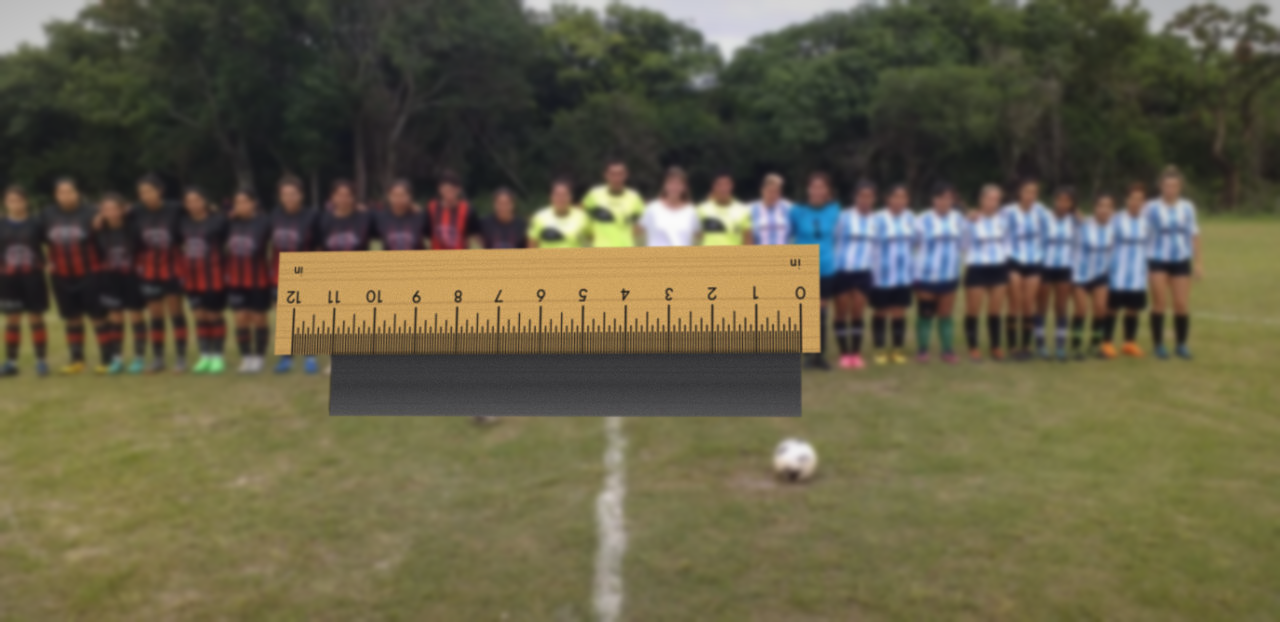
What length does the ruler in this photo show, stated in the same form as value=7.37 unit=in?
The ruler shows value=11 unit=in
